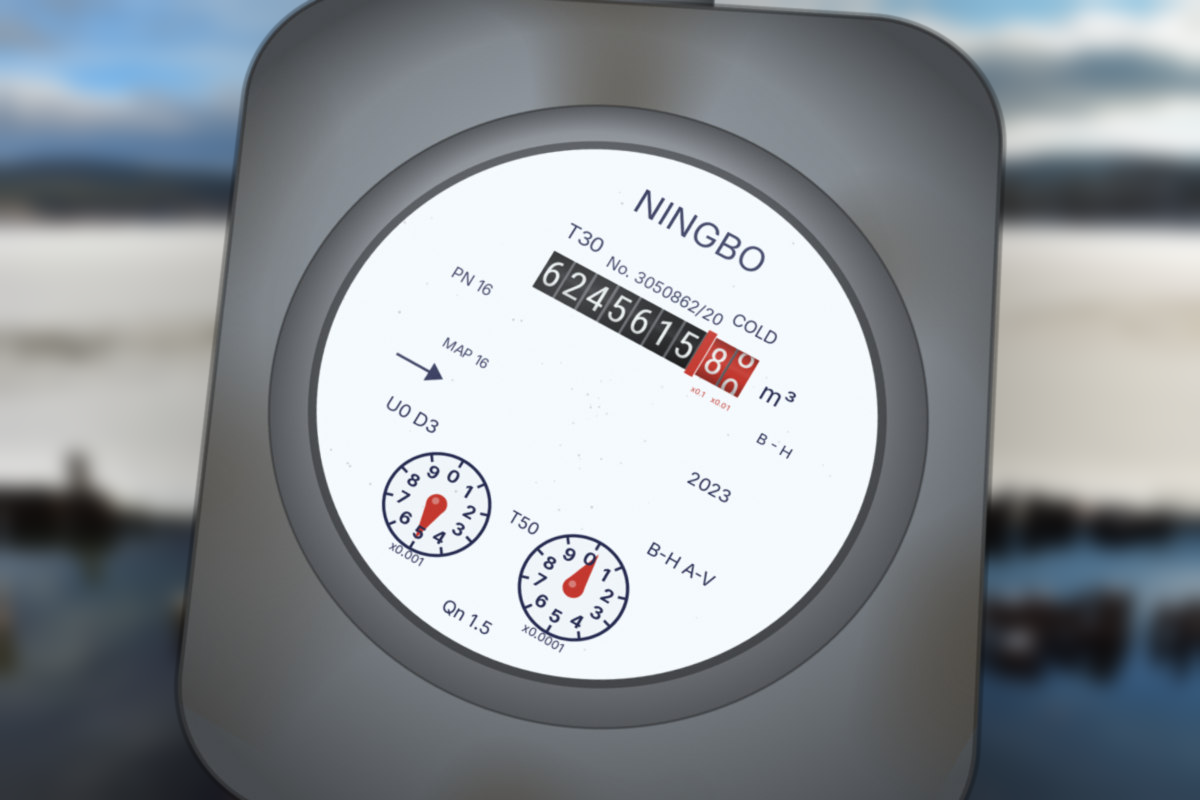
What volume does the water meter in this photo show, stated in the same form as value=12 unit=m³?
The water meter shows value=6245615.8850 unit=m³
